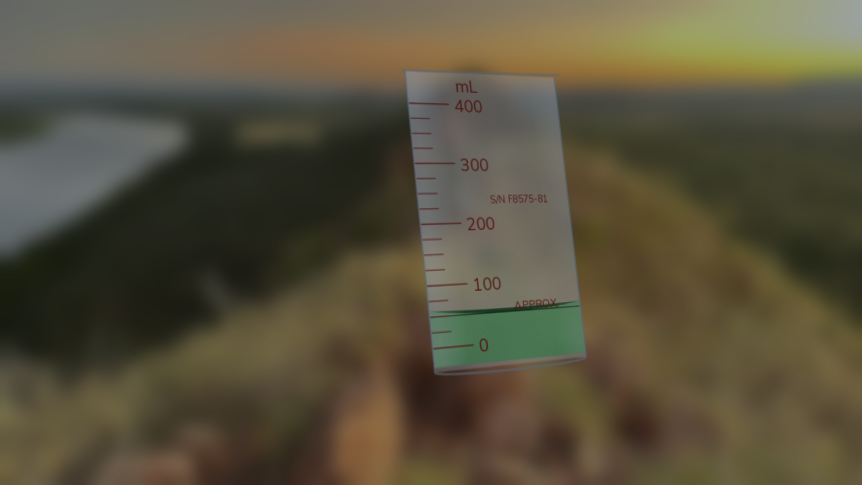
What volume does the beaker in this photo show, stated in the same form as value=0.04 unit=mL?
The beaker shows value=50 unit=mL
